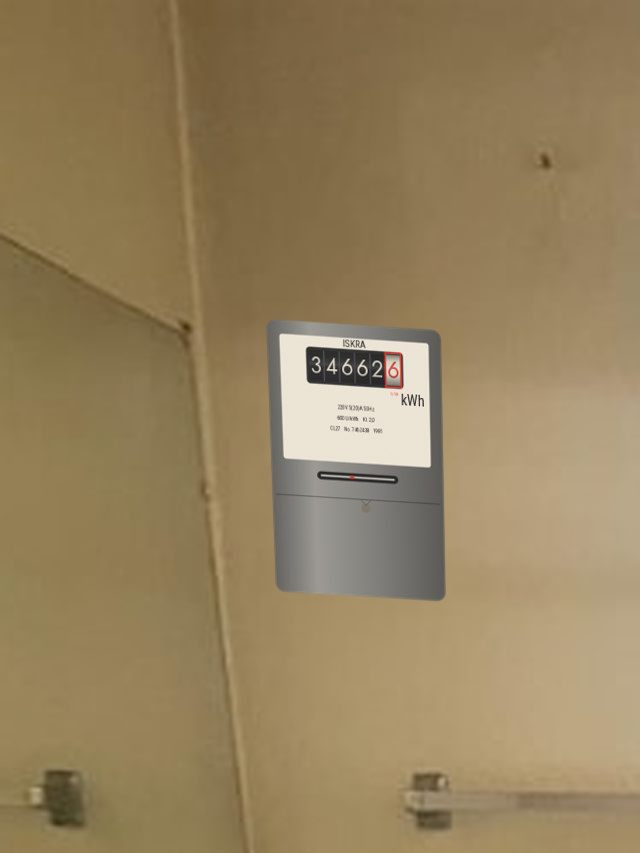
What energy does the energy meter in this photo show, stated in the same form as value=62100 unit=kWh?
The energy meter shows value=34662.6 unit=kWh
